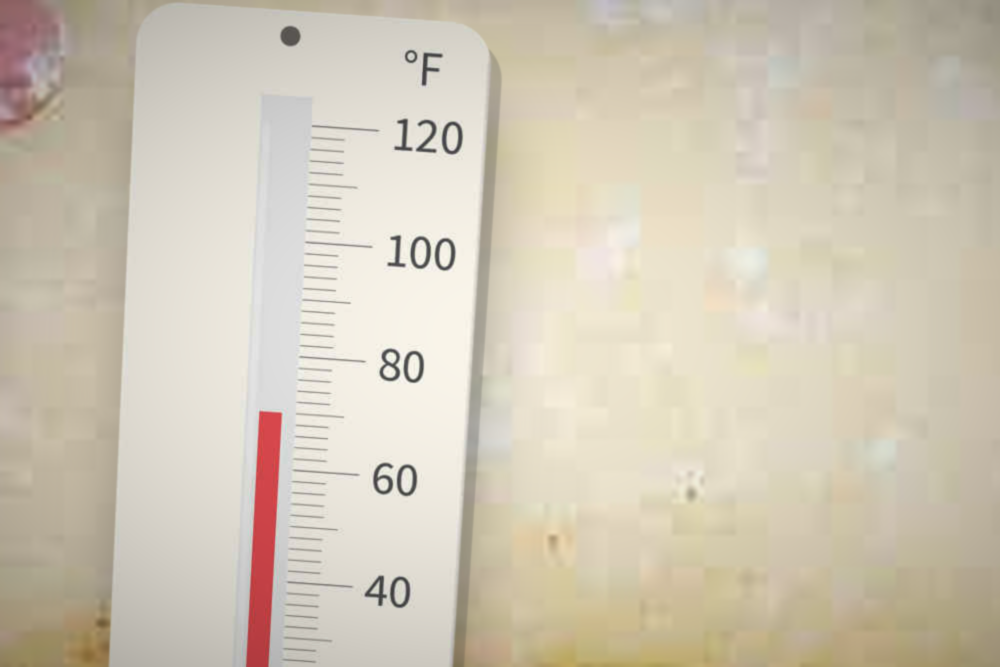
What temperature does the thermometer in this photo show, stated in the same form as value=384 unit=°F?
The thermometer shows value=70 unit=°F
